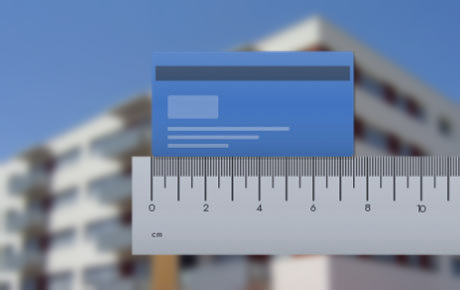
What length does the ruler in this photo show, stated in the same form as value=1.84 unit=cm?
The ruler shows value=7.5 unit=cm
